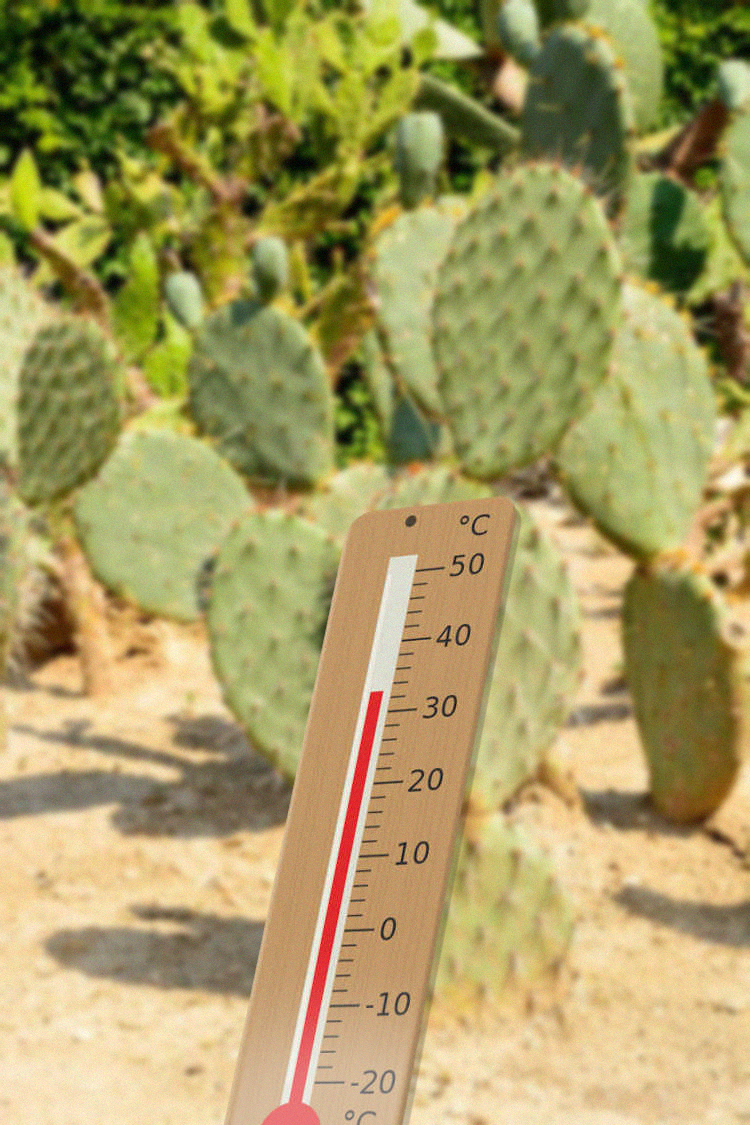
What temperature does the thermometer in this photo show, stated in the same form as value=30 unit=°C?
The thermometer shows value=33 unit=°C
